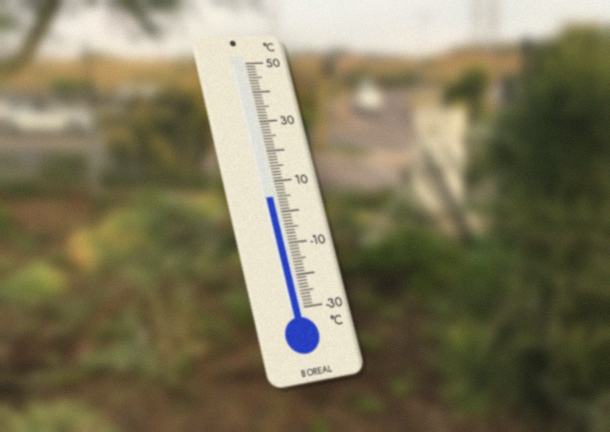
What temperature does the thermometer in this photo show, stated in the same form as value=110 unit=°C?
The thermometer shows value=5 unit=°C
